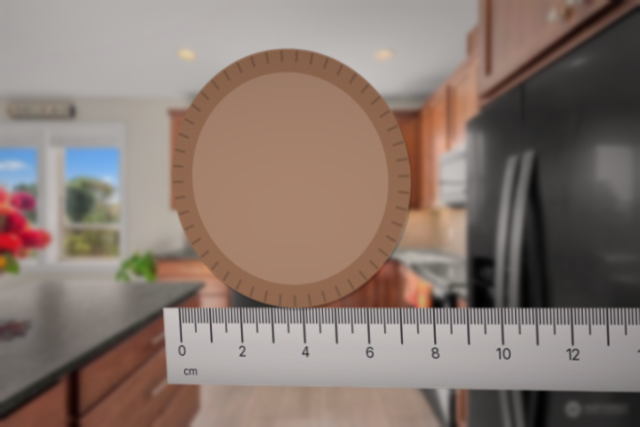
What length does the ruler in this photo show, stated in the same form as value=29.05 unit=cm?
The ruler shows value=7.5 unit=cm
